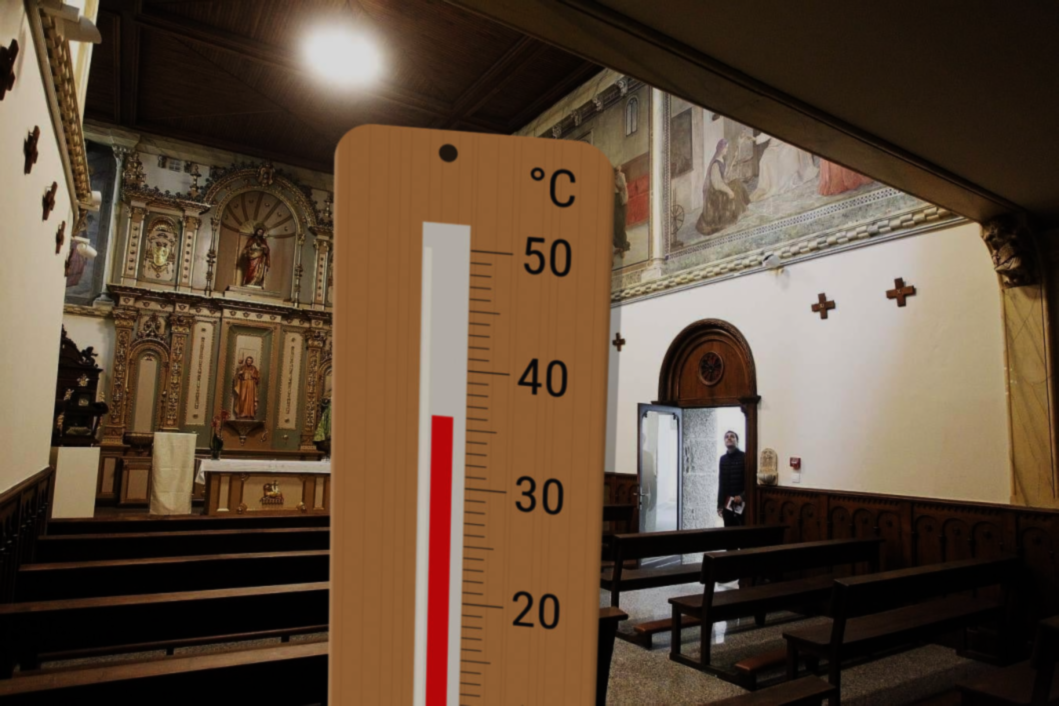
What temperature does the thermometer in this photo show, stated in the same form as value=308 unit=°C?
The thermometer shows value=36 unit=°C
